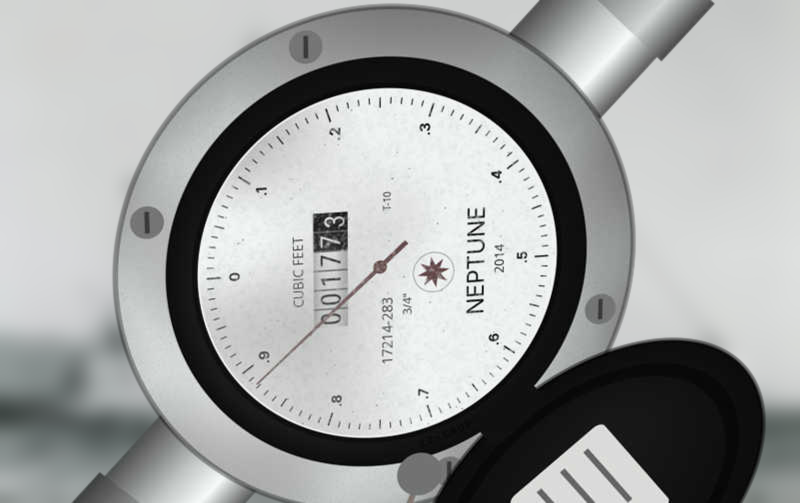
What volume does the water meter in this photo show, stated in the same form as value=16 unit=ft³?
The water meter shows value=1772.88 unit=ft³
